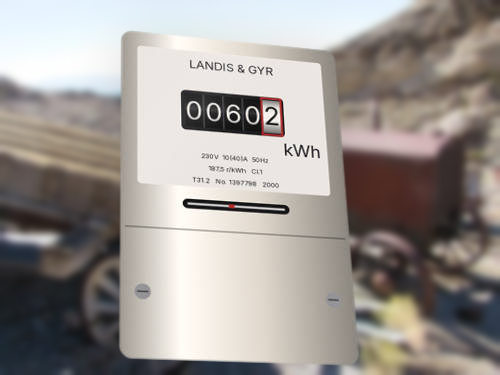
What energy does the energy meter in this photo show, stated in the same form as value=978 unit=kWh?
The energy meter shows value=60.2 unit=kWh
